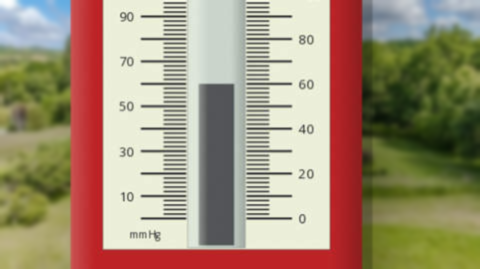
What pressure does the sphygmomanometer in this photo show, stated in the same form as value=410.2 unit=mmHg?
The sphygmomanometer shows value=60 unit=mmHg
